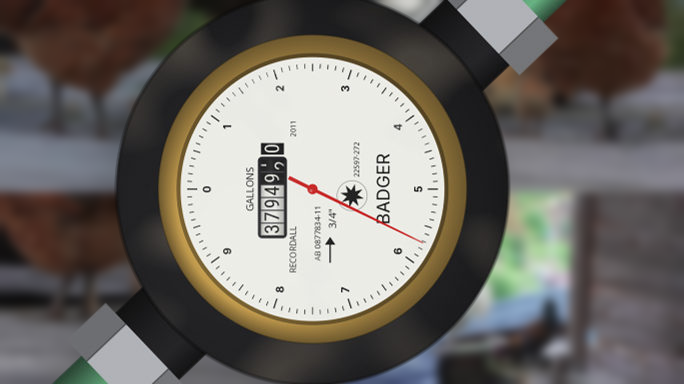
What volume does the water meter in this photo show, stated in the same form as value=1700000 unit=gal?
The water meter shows value=3794915.7 unit=gal
